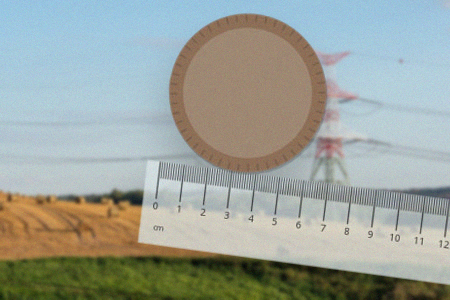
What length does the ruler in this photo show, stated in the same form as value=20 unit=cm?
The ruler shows value=6.5 unit=cm
